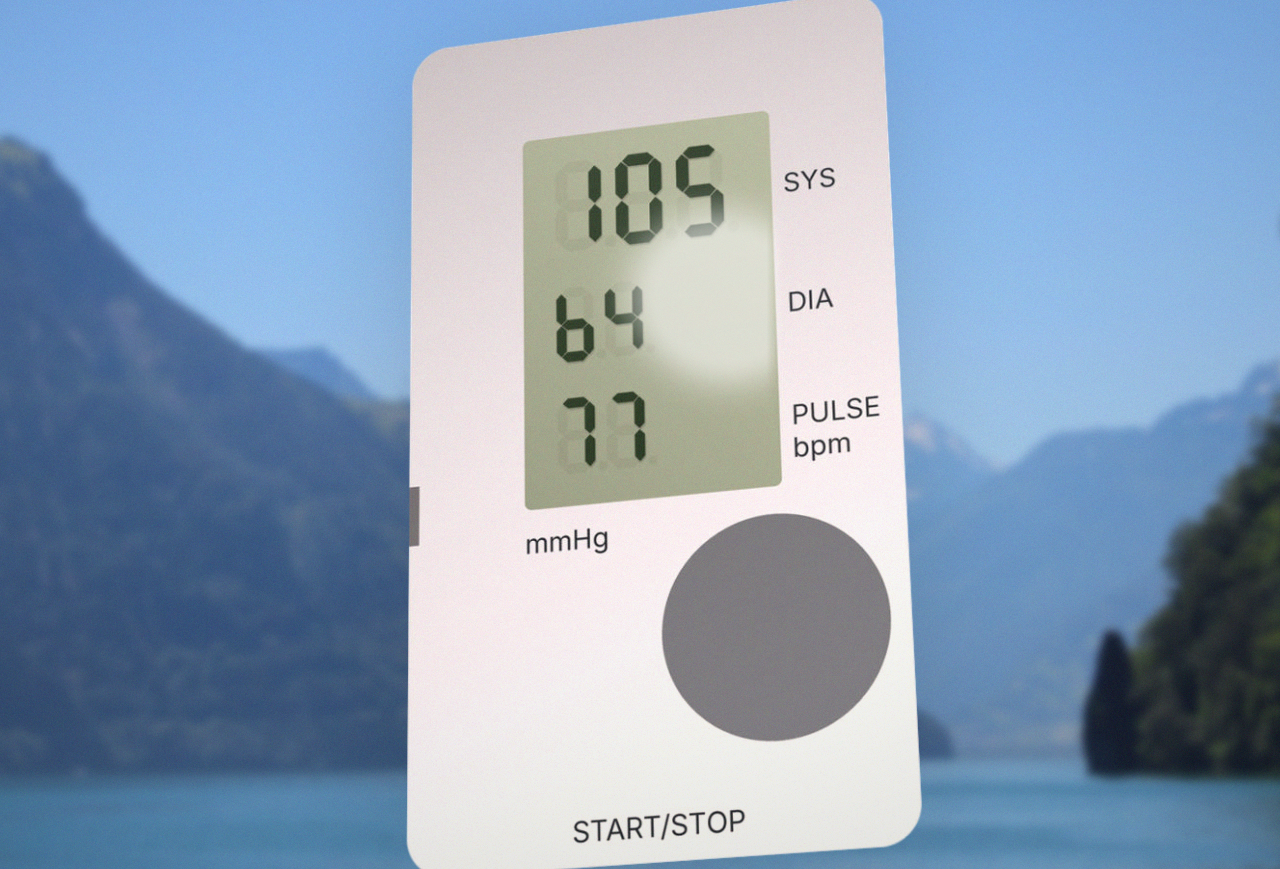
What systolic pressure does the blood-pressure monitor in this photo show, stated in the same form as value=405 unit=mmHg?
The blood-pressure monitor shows value=105 unit=mmHg
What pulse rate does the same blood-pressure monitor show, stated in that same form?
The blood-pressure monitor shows value=77 unit=bpm
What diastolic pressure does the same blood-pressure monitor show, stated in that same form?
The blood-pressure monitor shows value=64 unit=mmHg
